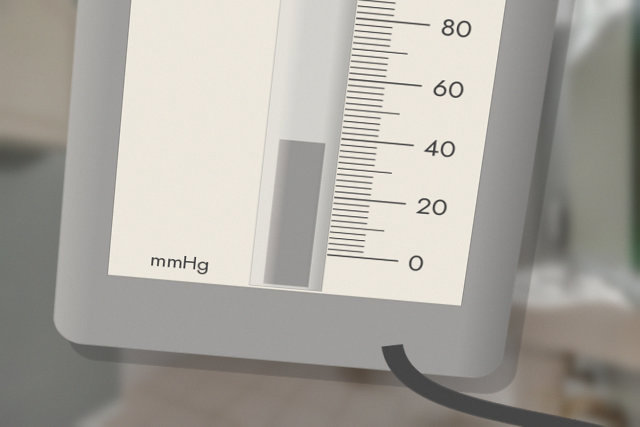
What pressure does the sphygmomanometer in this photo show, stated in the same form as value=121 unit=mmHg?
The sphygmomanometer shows value=38 unit=mmHg
